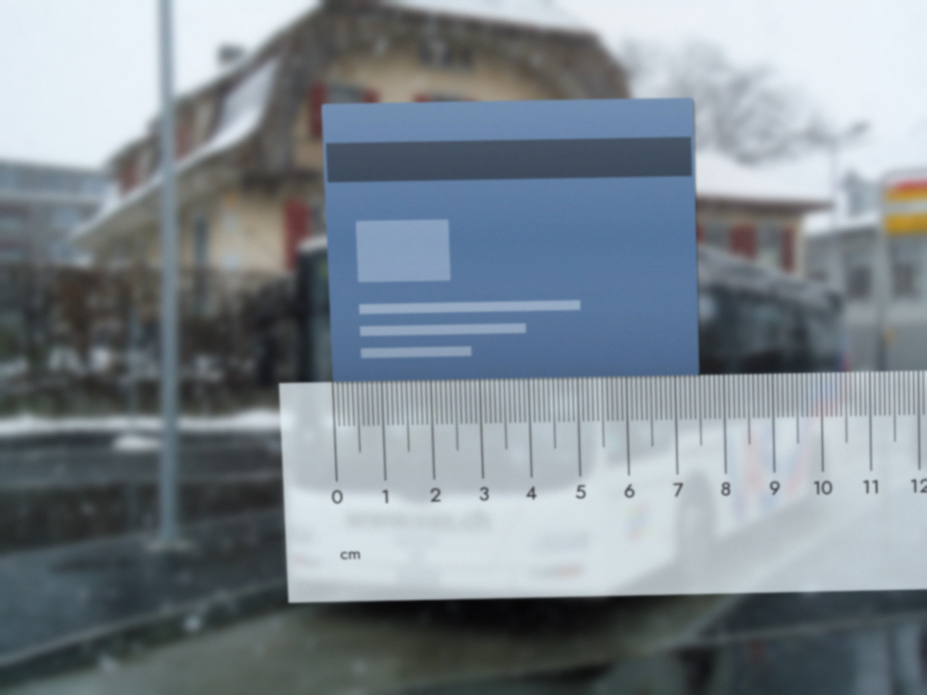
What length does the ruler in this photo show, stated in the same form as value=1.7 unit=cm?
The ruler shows value=7.5 unit=cm
